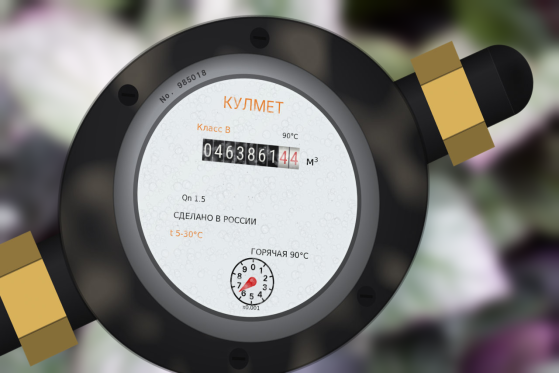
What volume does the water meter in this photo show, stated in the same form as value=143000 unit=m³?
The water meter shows value=463861.446 unit=m³
